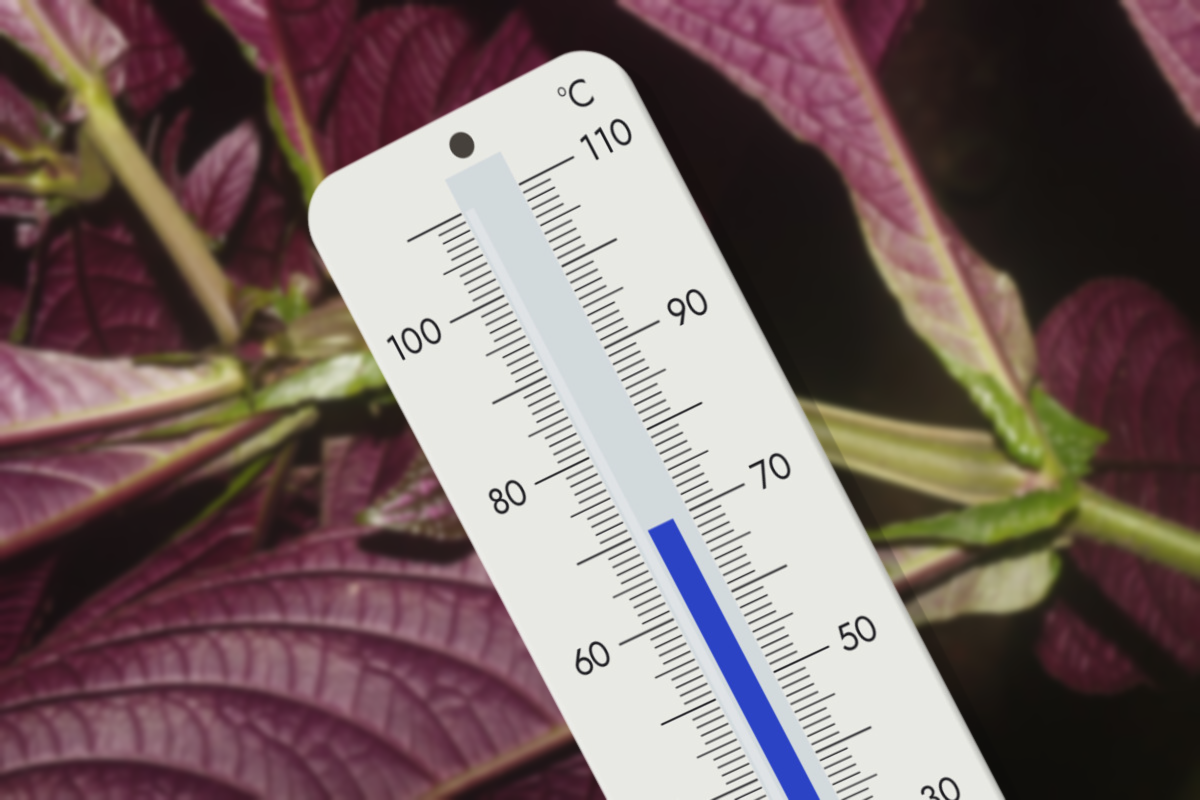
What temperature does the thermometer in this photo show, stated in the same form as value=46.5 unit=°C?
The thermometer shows value=70 unit=°C
